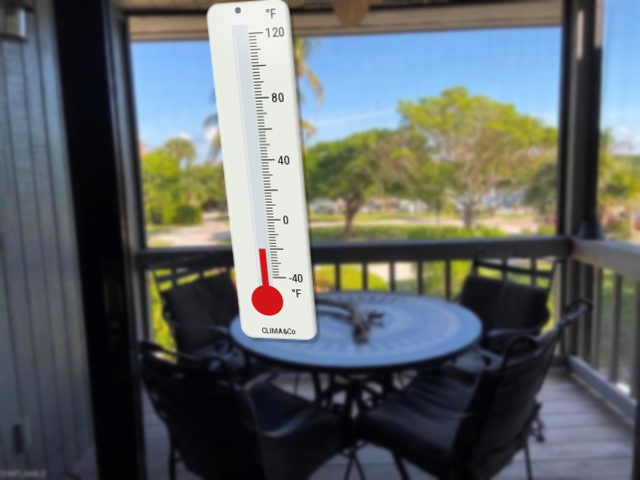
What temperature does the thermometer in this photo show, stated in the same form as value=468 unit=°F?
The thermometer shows value=-20 unit=°F
